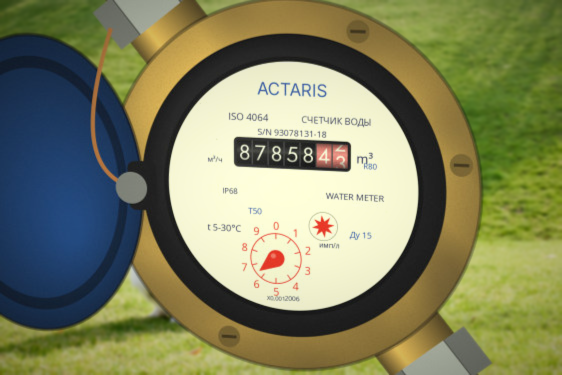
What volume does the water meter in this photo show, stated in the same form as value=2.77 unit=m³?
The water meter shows value=87858.426 unit=m³
